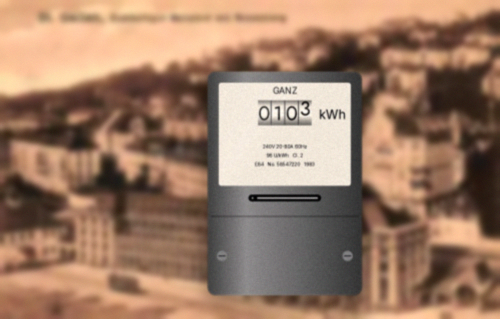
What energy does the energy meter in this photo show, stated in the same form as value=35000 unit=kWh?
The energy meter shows value=103 unit=kWh
